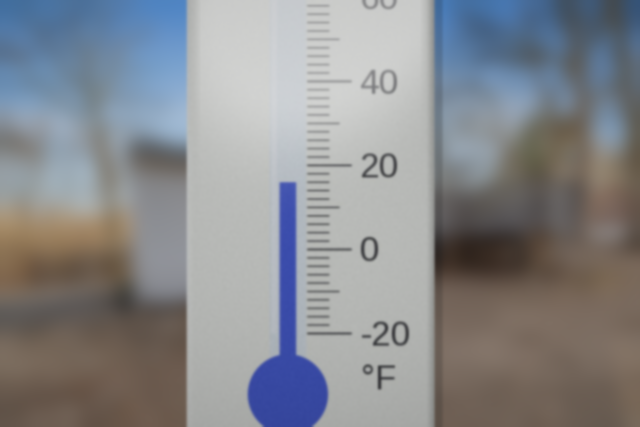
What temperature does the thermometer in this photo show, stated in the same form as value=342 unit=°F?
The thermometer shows value=16 unit=°F
